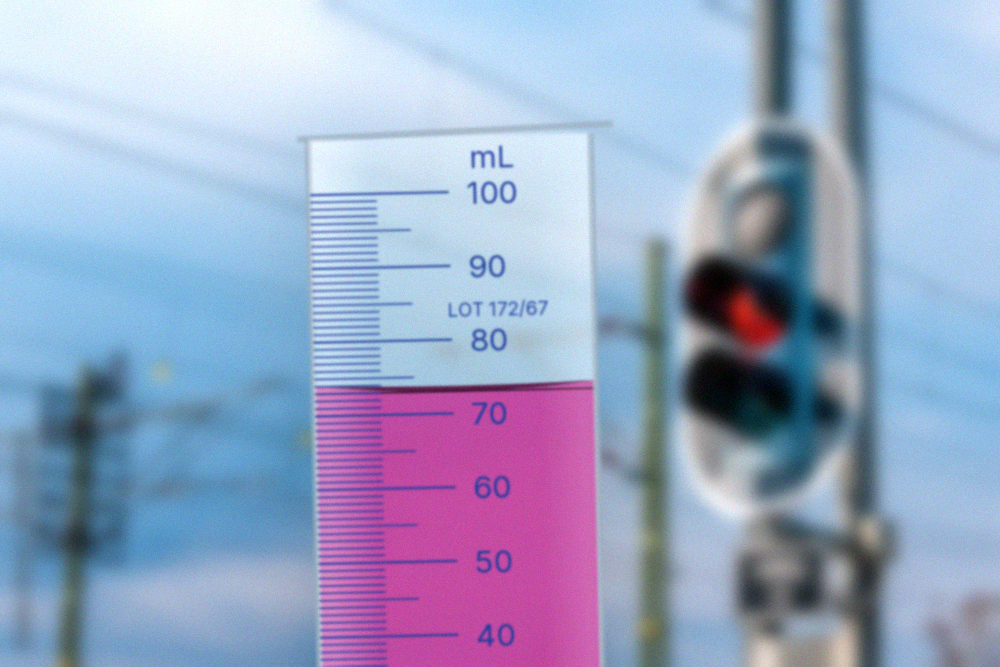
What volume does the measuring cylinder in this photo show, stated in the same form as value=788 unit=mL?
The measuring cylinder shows value=73 unit=mL
